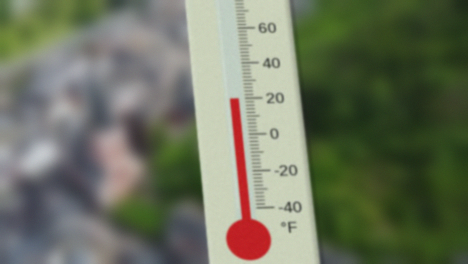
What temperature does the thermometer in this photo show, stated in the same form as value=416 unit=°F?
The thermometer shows value=20 unit=°F
